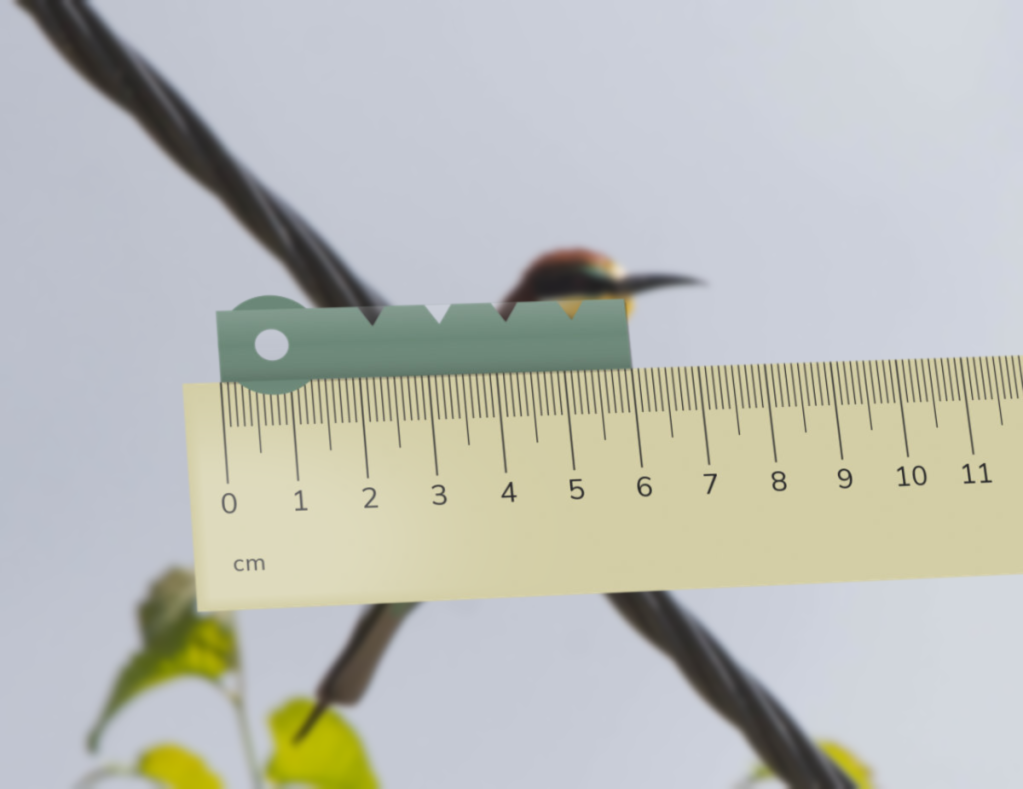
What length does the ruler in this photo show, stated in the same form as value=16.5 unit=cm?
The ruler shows value=6 unit=cm
